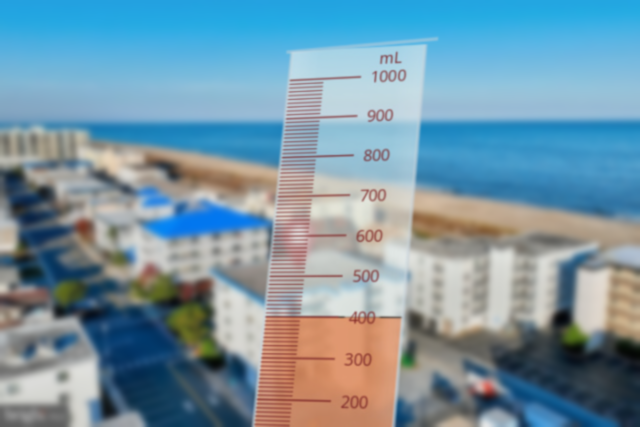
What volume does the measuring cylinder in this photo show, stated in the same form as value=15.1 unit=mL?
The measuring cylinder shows value=400 unit=mL
